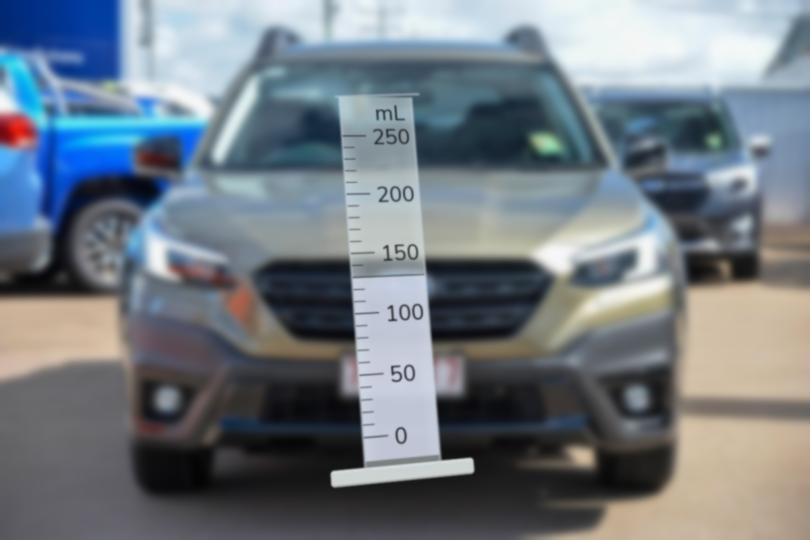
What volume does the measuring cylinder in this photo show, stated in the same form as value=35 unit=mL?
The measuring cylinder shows value=130 unit=mL
